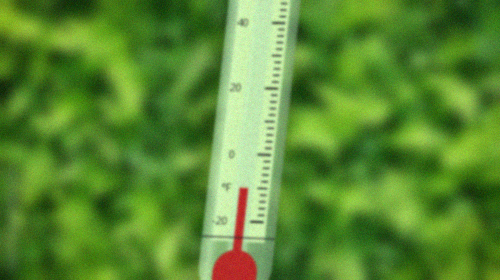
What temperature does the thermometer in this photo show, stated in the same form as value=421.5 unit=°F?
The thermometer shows value=-10 unit=°F
